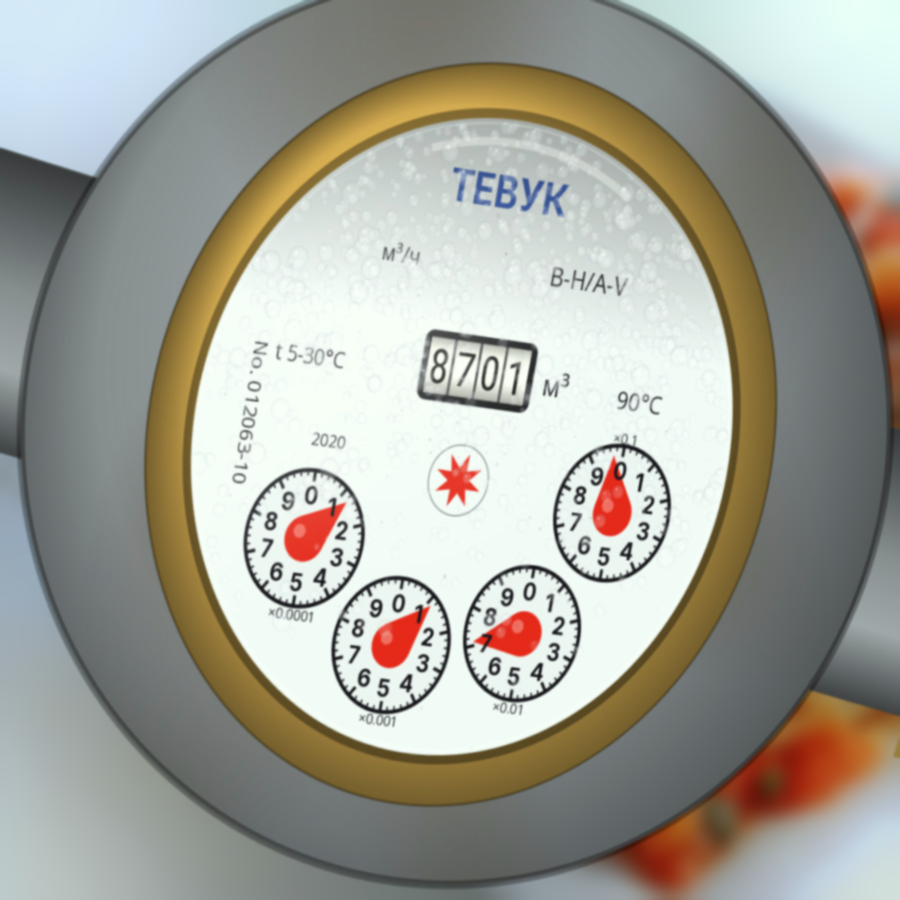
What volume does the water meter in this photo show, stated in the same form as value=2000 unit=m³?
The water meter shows value=8700.9711 unit=m³
